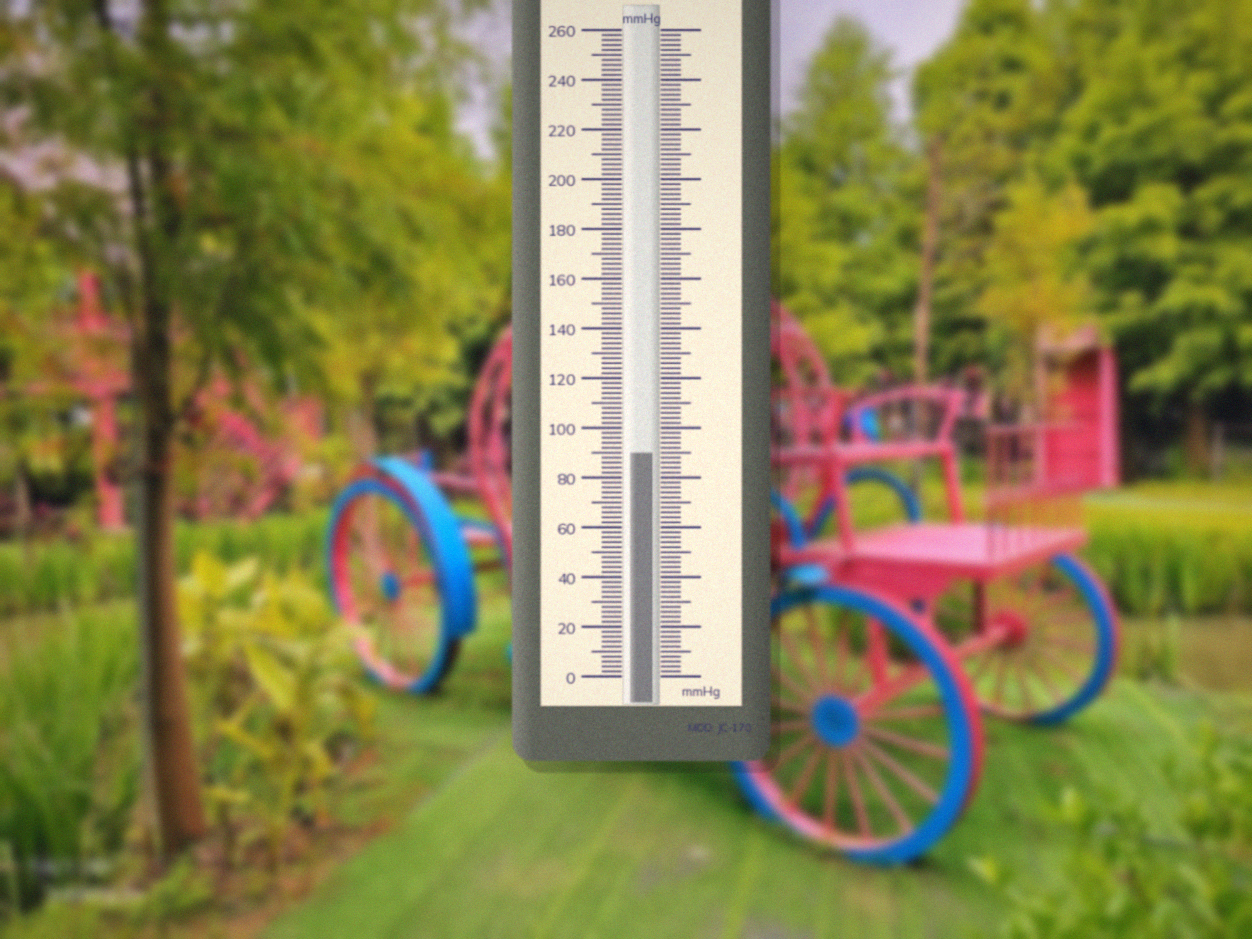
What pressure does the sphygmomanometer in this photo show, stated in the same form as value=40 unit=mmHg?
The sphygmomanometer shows value=90 unit=mmHg
